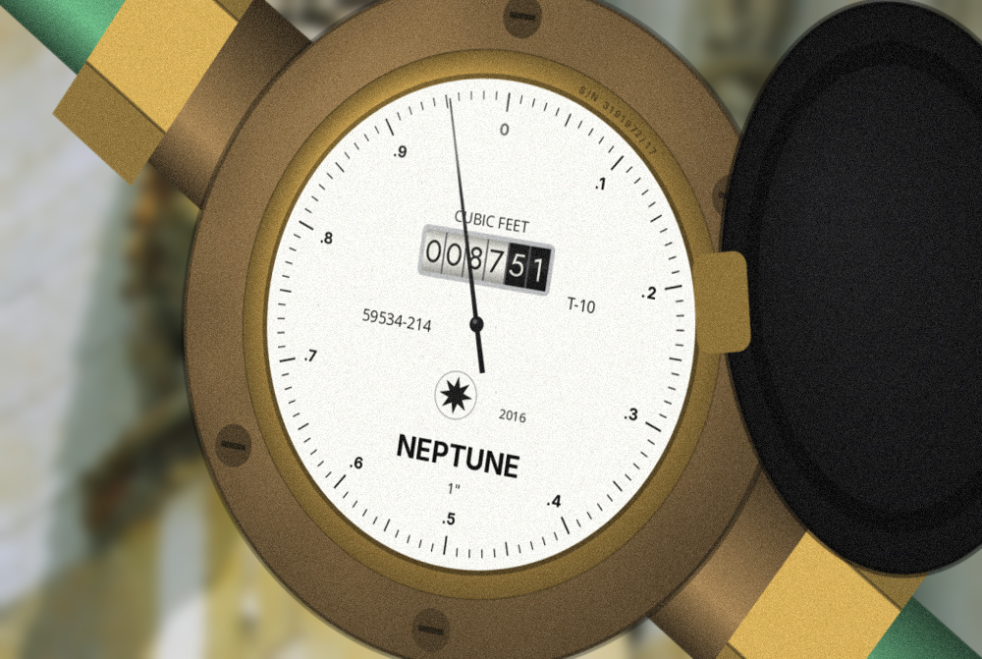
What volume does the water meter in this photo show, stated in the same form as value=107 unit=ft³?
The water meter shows value=8750.95 unit=ft³
